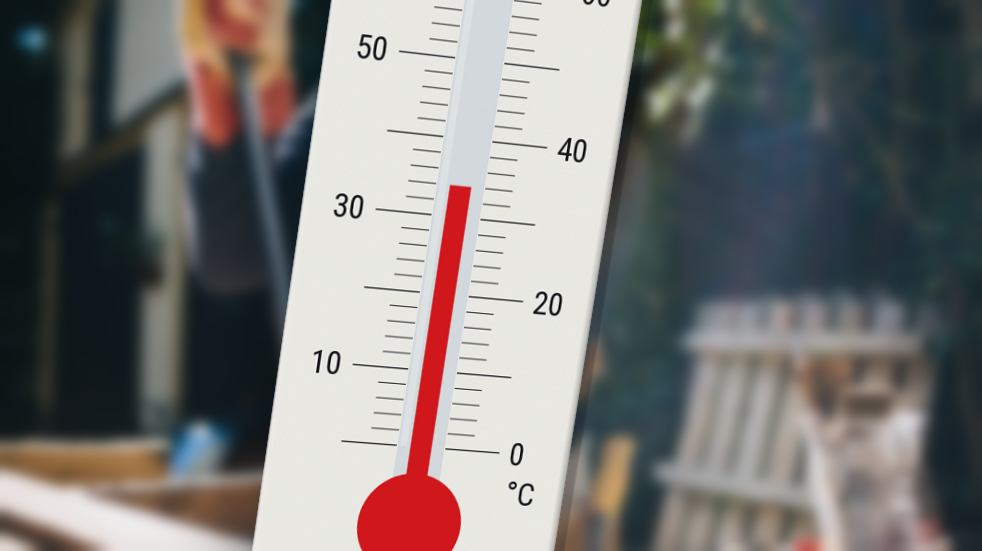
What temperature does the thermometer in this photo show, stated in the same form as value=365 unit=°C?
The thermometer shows value=34 unit=°C
